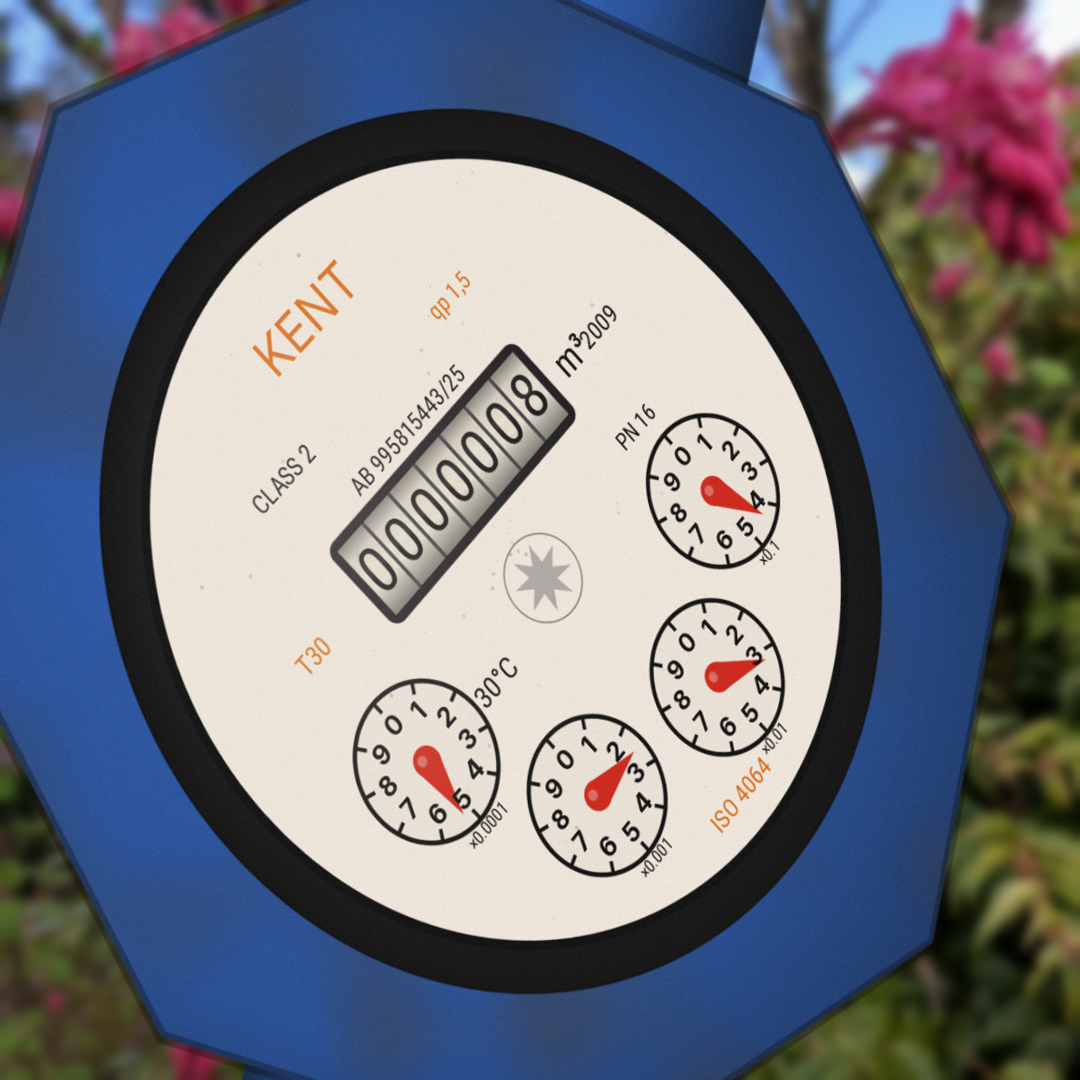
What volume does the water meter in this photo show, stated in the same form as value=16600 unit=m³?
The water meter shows value=8.4325 unit=m³
